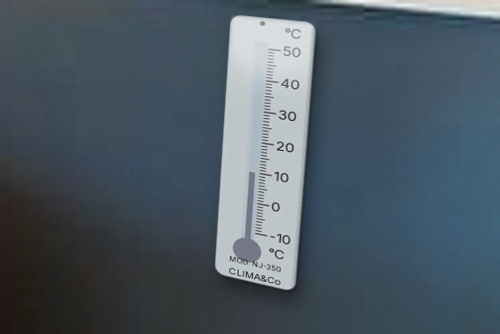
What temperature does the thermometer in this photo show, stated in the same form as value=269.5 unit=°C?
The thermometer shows value=10 unit=°C
